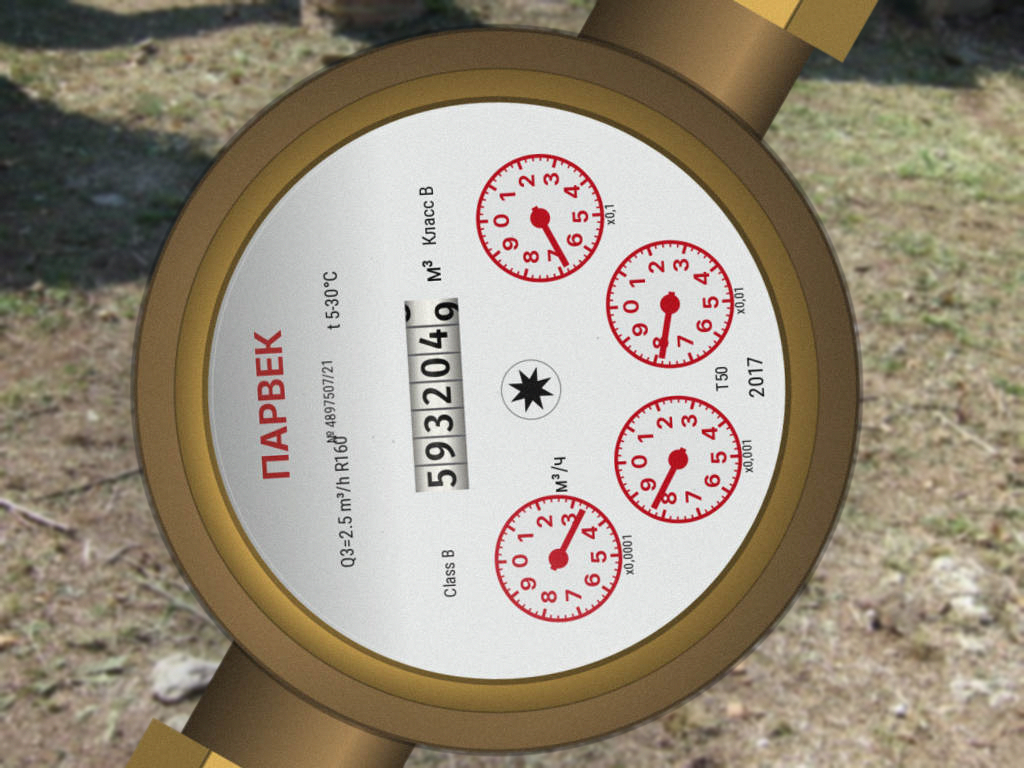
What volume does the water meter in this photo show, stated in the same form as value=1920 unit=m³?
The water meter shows value=5932048.6783 unit=m³
